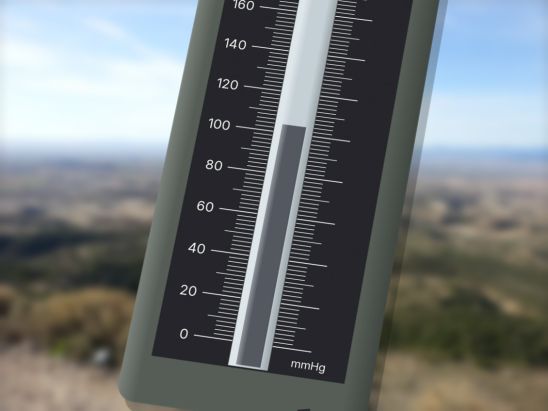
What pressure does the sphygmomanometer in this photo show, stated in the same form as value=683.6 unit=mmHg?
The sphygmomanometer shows value=104 unit=mmHg
